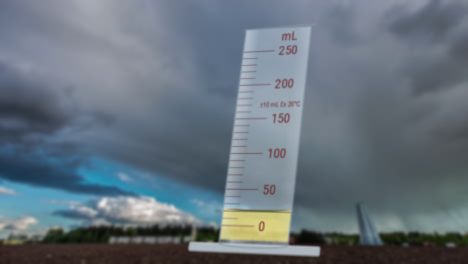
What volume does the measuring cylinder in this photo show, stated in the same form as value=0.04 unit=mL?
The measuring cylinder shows value=20 unit=mL
